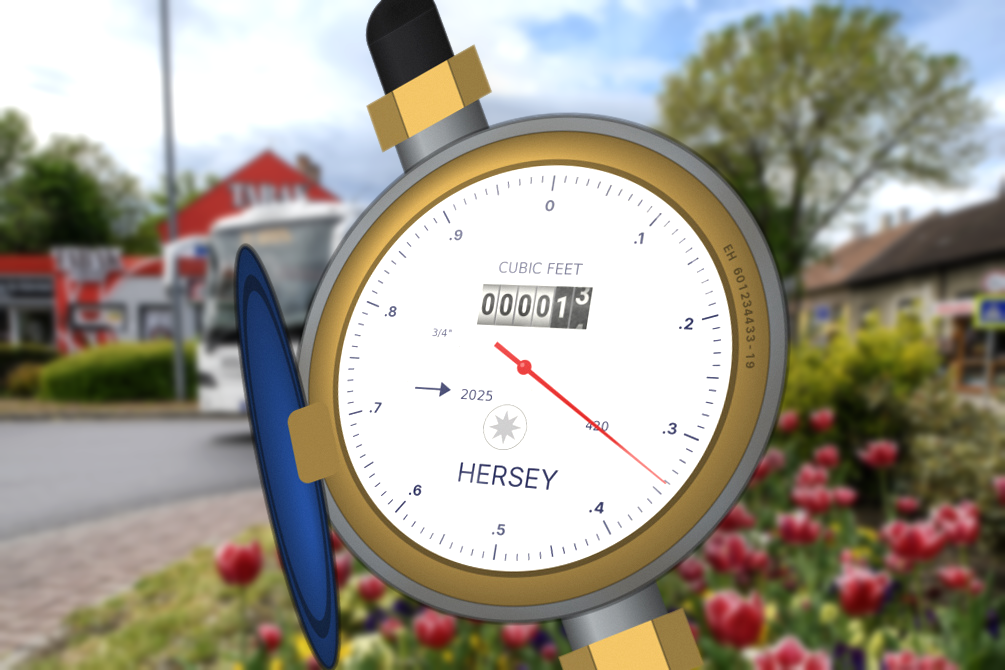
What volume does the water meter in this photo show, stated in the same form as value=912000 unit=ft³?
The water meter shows value=13.34 unit=ft³
